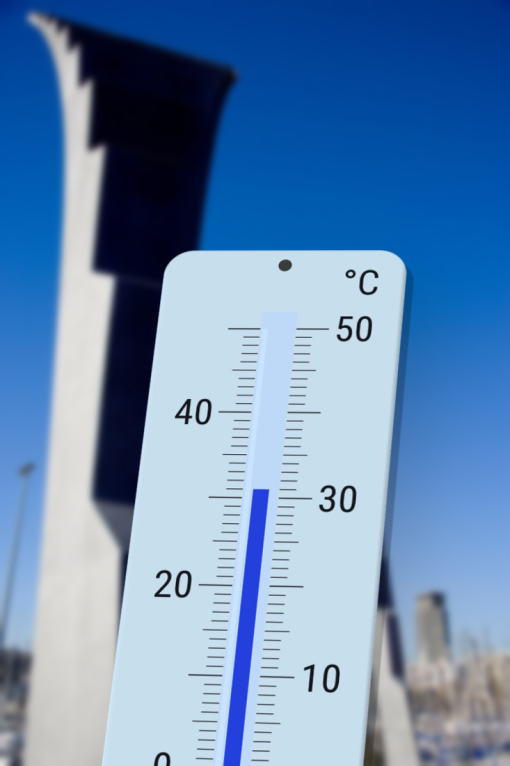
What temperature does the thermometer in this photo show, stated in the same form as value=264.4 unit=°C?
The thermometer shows value=31 unit=°C
